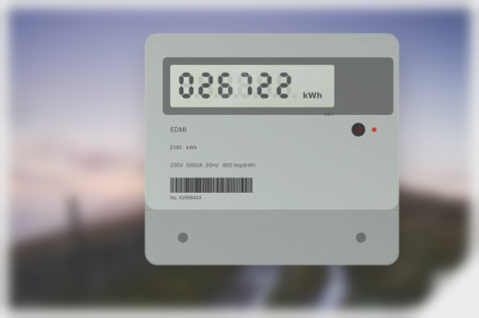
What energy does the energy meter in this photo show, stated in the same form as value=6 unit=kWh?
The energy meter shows value=26722 unit=kWh
